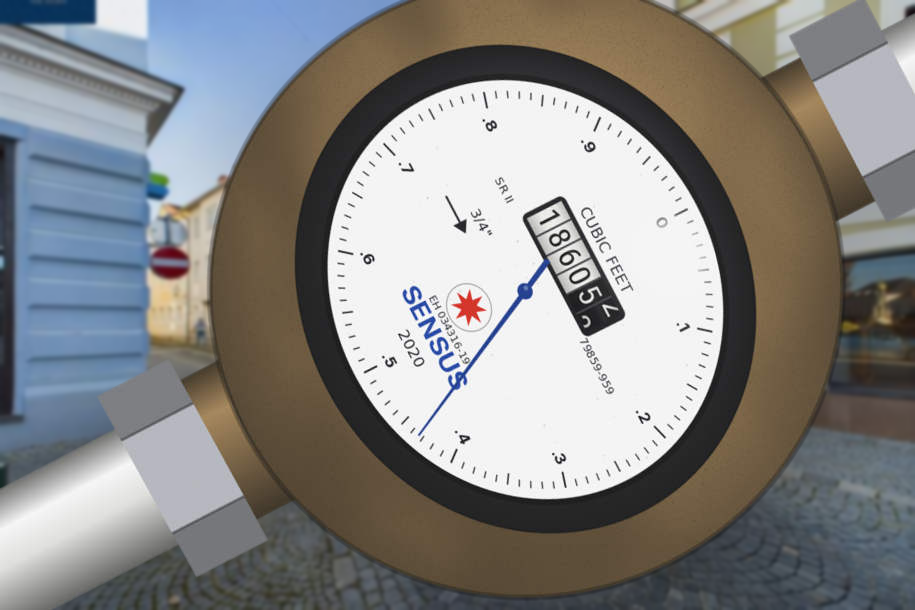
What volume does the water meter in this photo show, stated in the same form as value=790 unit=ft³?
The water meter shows value=186052.43 unit=ft³
